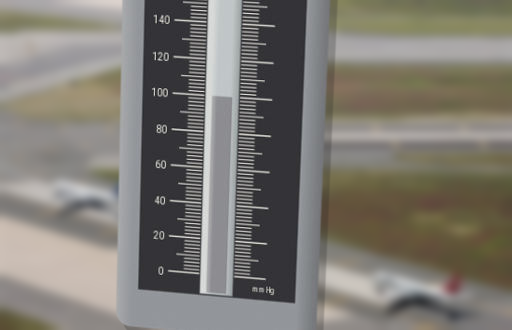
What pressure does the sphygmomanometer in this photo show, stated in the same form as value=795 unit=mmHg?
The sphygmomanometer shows value=100 unit=mmHg
